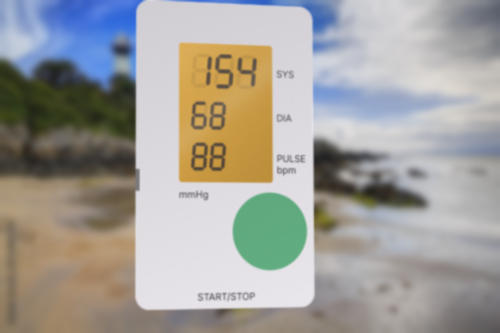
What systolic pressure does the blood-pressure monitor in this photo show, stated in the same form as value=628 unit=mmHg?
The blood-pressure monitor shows value=154 unit=mmHg
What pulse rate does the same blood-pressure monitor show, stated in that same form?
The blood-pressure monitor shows value=88 unit=bpm
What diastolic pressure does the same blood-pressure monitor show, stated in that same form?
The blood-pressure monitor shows value=68 unit=mmHg
